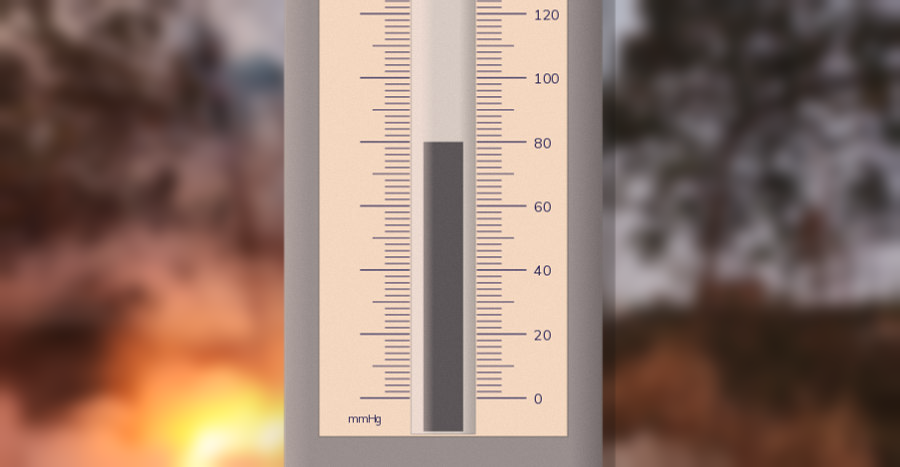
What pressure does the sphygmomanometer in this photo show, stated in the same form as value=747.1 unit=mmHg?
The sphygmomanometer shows value=80 unit=mmHg
